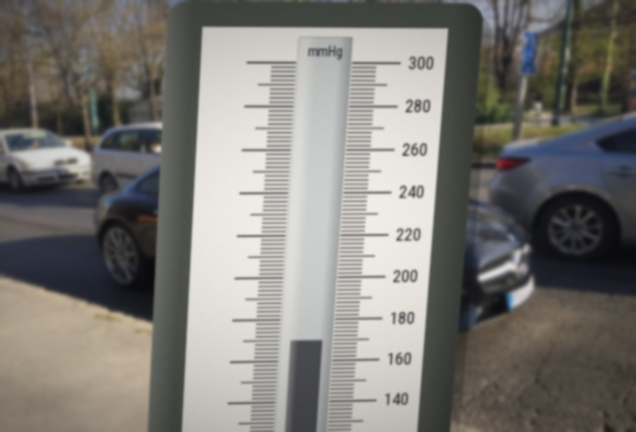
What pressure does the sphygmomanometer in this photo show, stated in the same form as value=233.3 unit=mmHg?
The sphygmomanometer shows value=170 unit=mmHg
